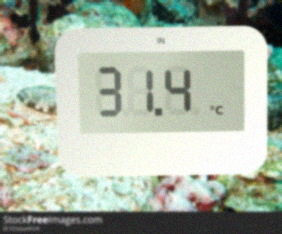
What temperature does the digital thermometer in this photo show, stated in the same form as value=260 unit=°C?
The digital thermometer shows value=31.4 unit=°C
